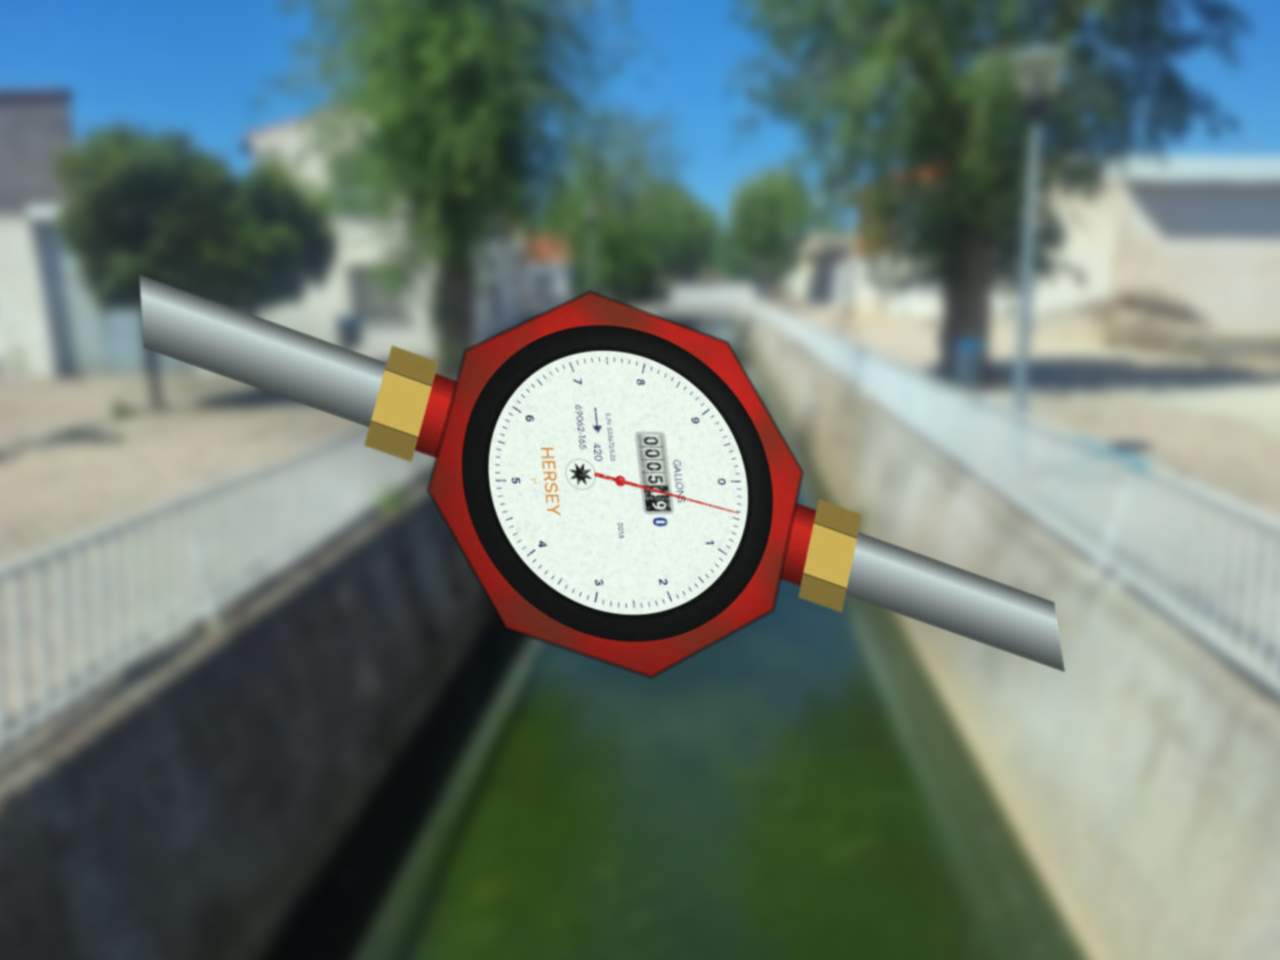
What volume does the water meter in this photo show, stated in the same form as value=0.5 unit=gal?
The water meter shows value=5490.4 unit=gal
